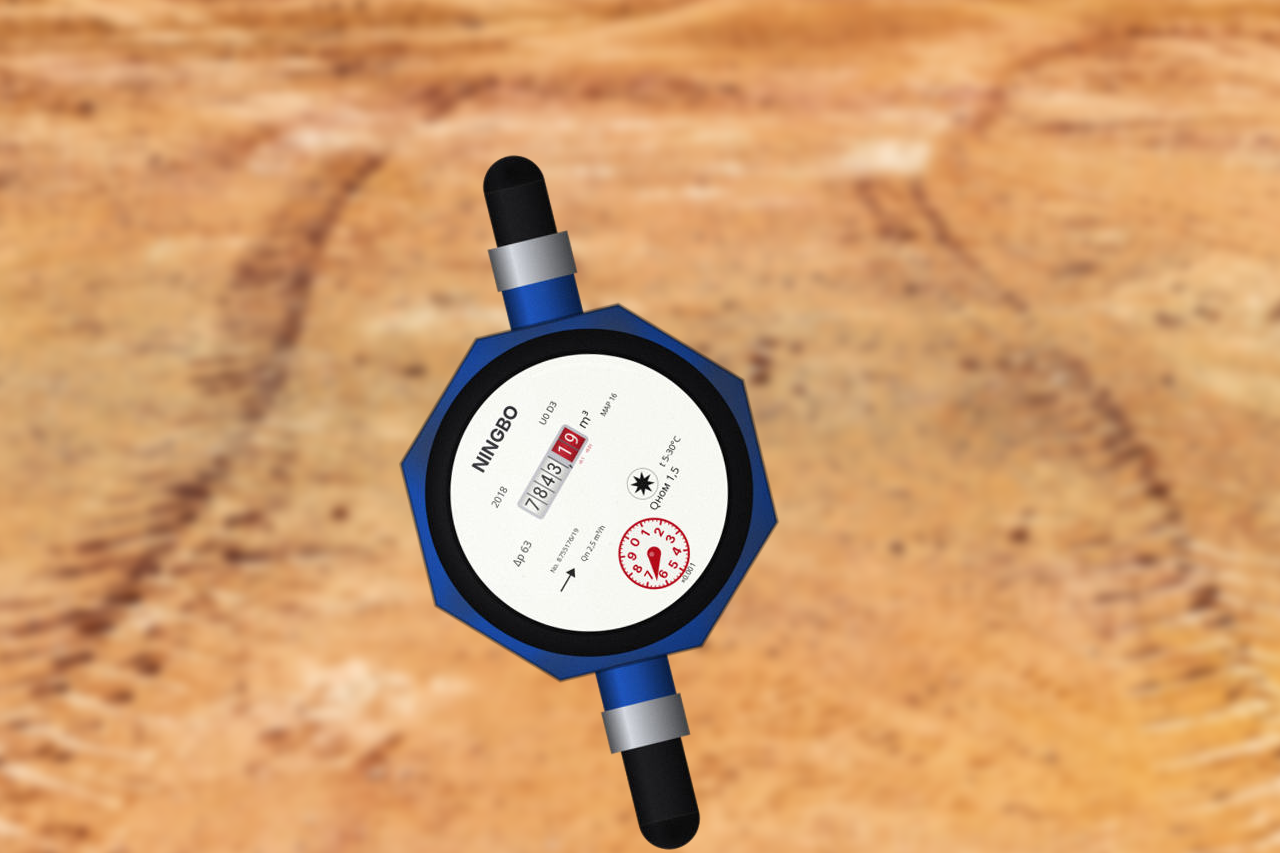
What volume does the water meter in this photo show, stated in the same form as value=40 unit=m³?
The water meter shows value=7843.196 unit=m³
